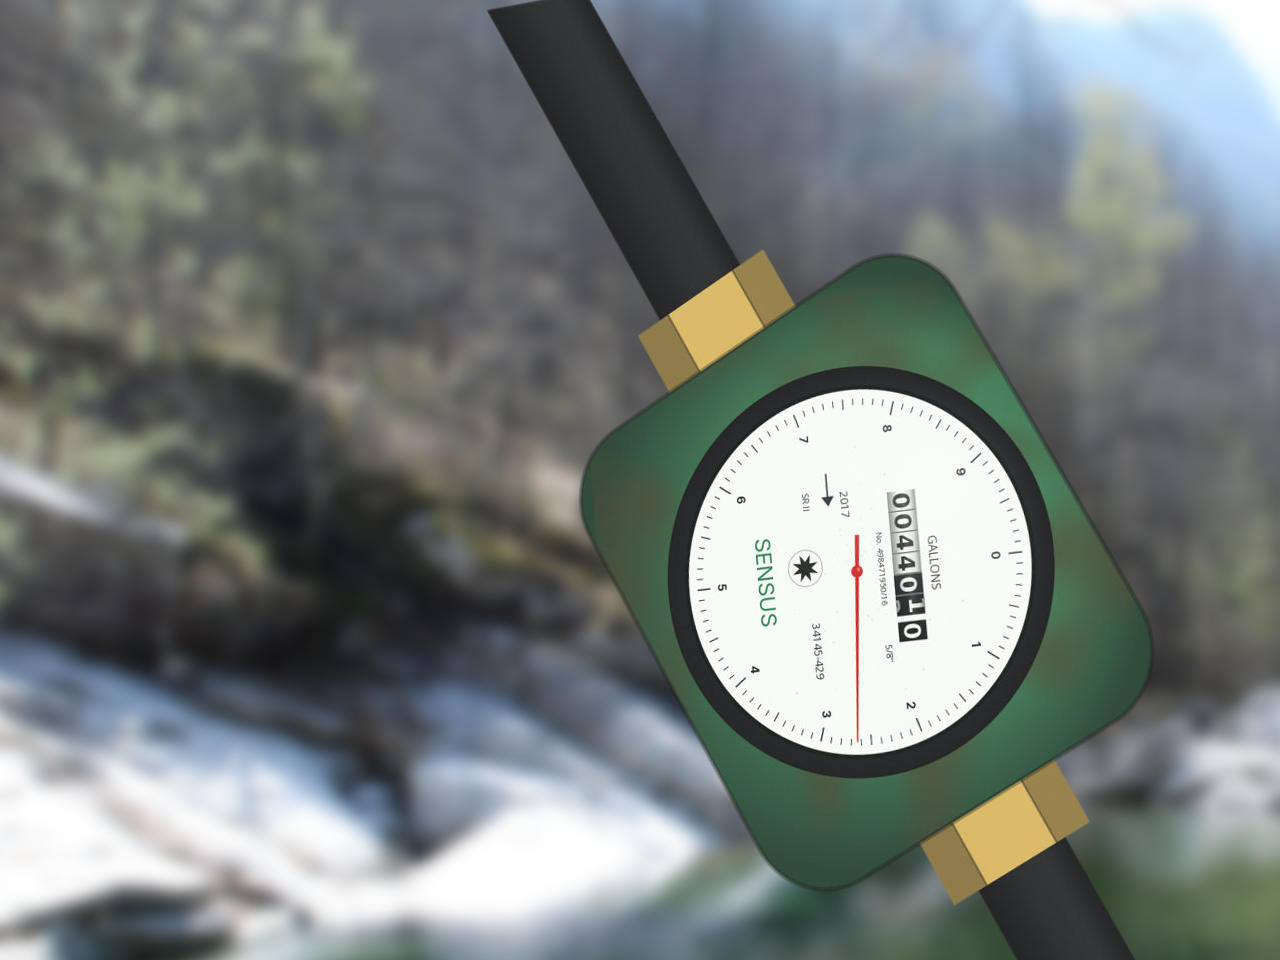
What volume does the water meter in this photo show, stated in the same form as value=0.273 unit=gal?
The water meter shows value=44012.6 unit=gal
